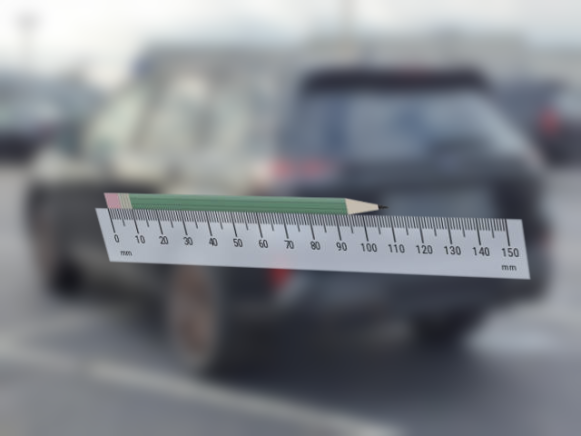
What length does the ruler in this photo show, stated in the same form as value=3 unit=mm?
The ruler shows value=110 unit=mm
